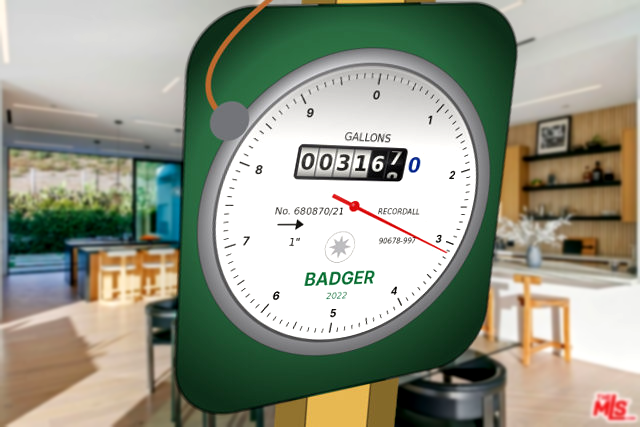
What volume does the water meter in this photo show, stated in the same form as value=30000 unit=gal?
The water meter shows value=31673.1 unit=gal
